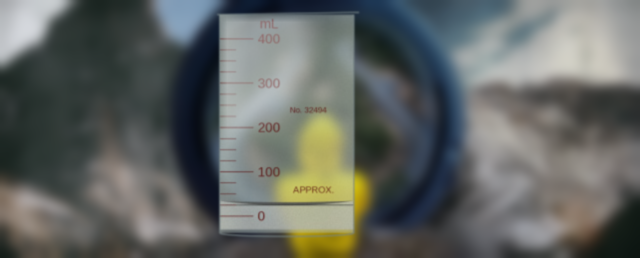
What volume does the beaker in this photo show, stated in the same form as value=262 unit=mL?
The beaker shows value=25 unit=mL
